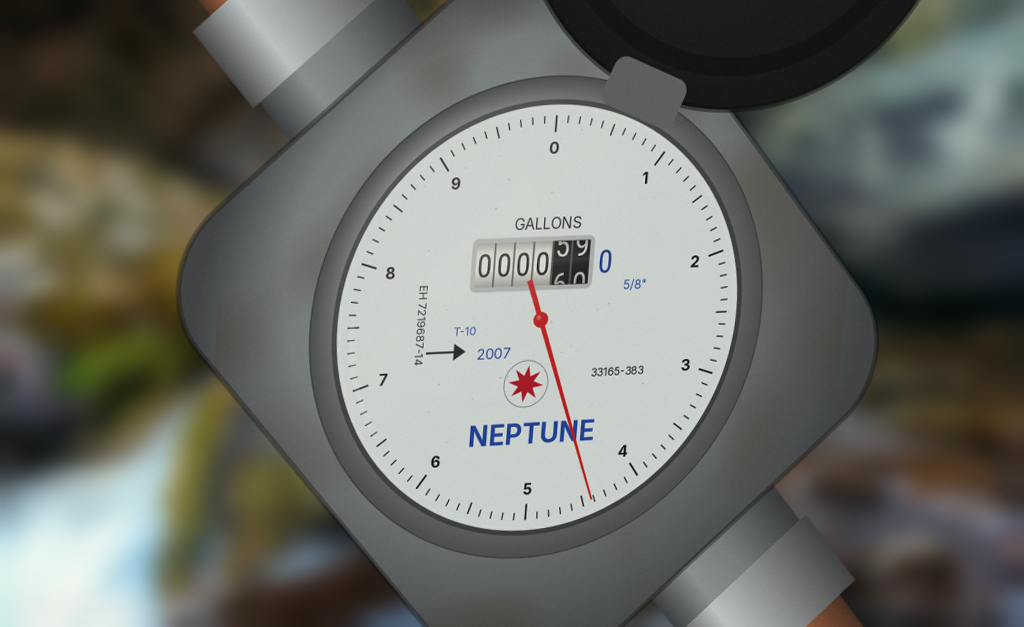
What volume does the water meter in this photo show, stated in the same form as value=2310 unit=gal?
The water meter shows value=594.4 unit=gal
